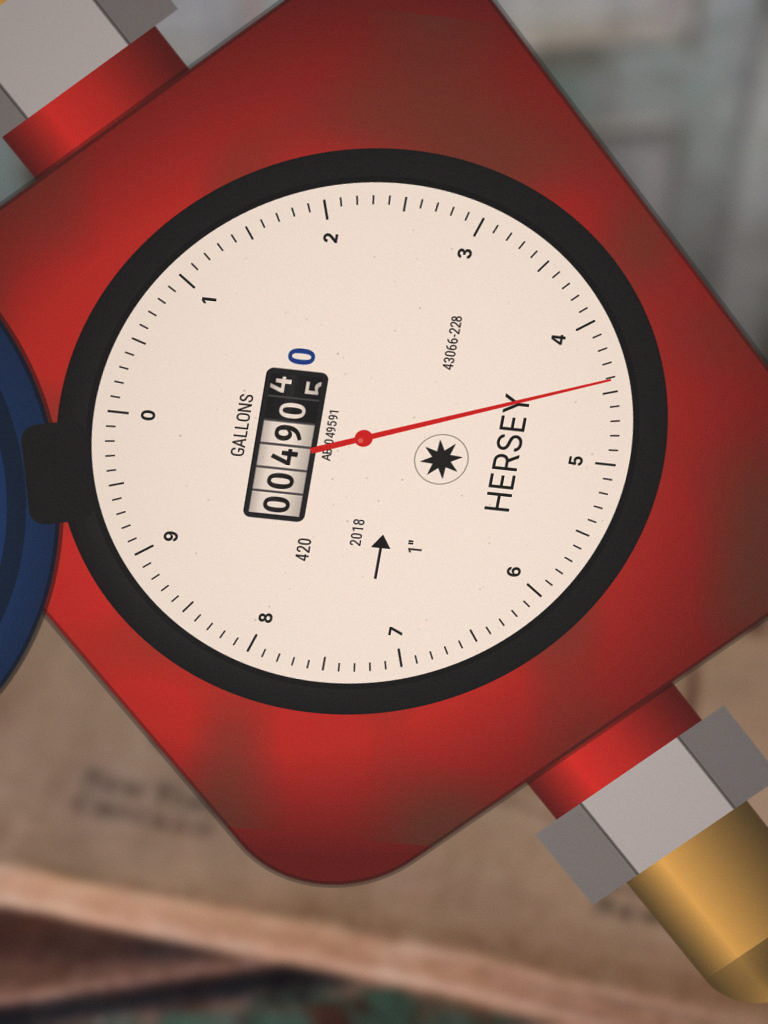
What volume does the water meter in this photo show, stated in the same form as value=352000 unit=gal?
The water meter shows value=49044.4 unit=gal
